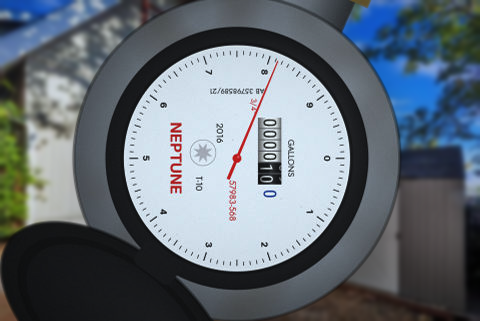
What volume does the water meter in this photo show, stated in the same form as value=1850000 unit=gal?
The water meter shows value=98.1 unit=gal
